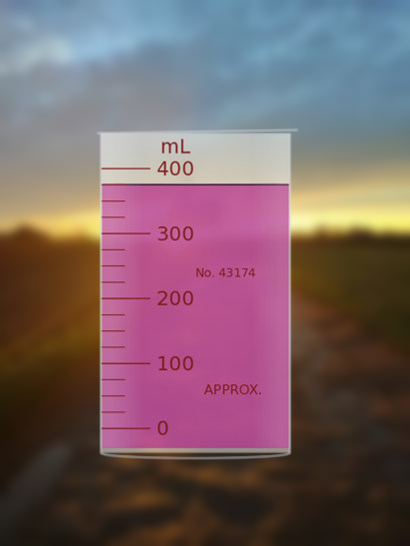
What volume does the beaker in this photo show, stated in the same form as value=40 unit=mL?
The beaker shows value=375 unit=mL
